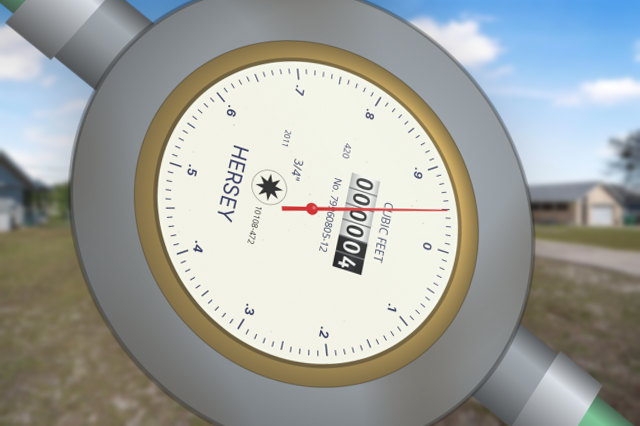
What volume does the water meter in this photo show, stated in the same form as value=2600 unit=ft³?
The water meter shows value=3.95 unit=ft³
